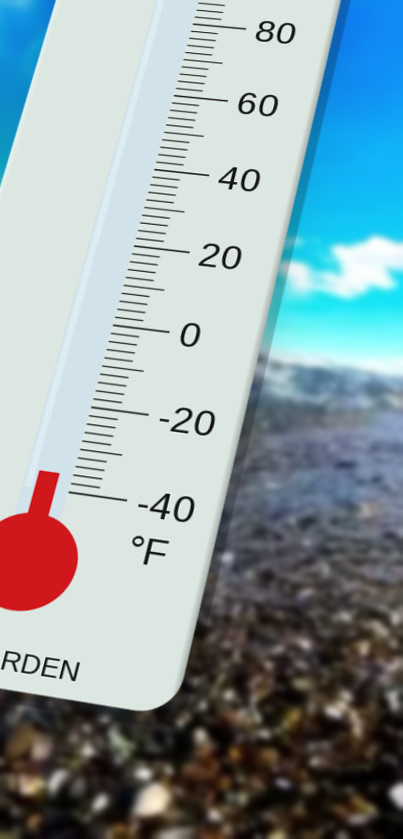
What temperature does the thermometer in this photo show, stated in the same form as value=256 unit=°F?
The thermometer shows value=-36 unit=°F
